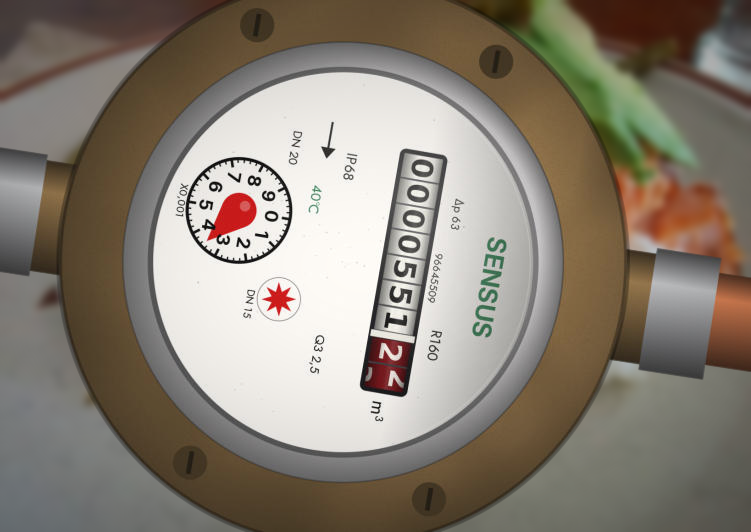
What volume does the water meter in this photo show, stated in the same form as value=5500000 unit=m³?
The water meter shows value=551.223 unit=m³
